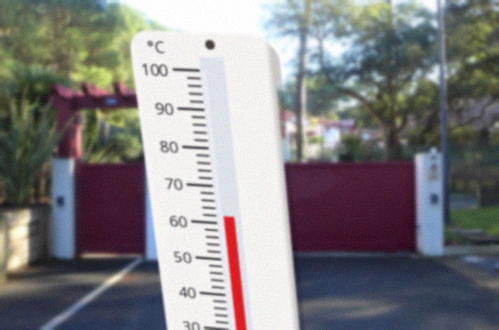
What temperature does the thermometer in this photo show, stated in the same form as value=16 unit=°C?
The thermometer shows value=62 unit=°C
